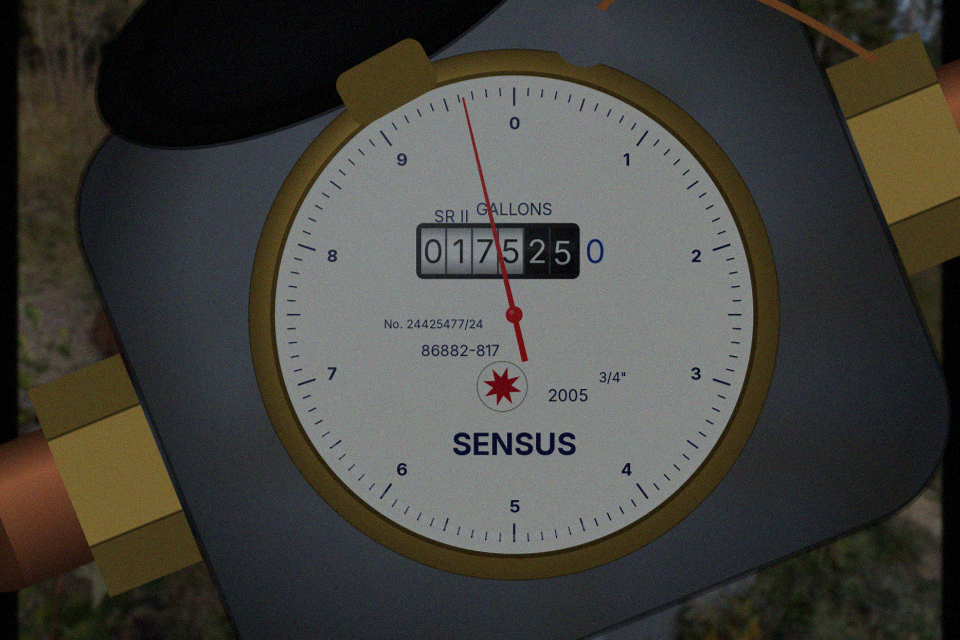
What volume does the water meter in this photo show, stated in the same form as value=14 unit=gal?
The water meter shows value=175249.6 unit=gal
